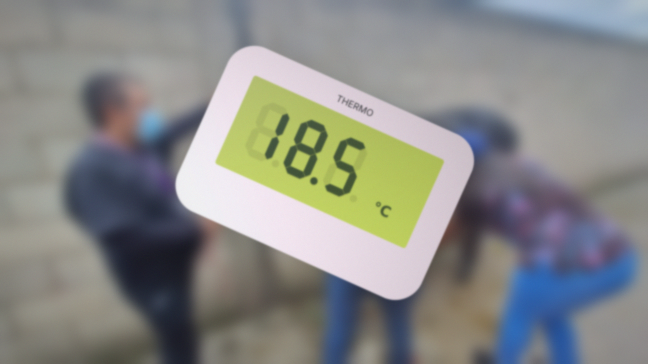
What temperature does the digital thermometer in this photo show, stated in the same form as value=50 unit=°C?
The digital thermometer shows value=18.5 unit=°C
